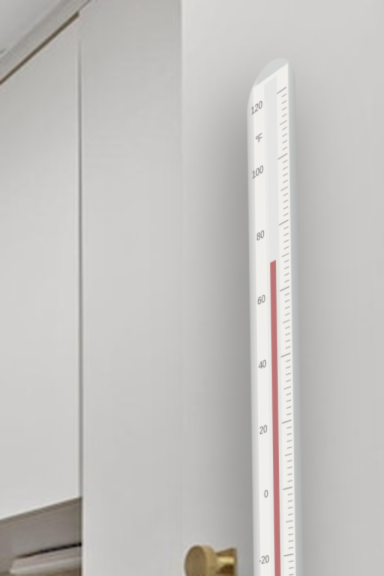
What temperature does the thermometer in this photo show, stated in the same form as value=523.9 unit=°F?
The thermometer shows value=70 unit=°F
